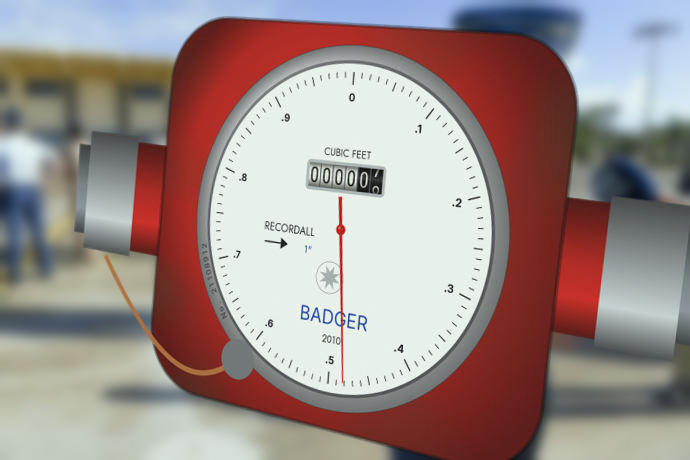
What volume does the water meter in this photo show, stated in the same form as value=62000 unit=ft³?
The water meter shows value=7.48 unit=ft³
